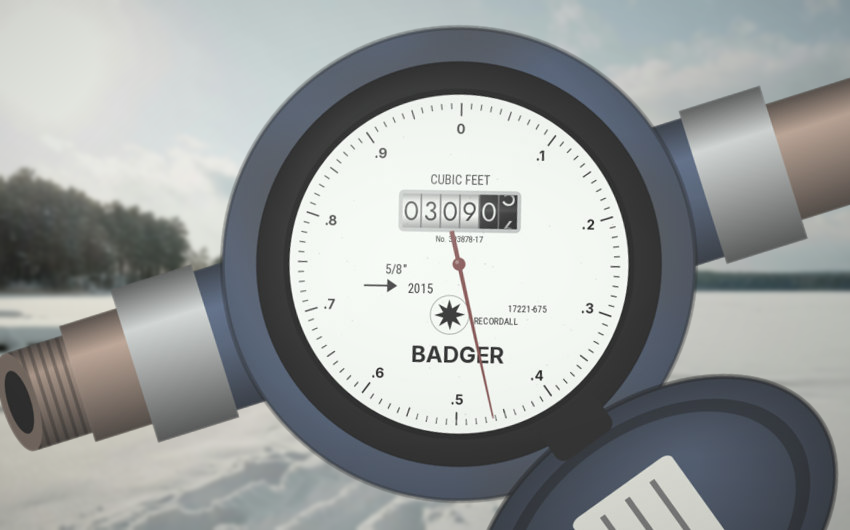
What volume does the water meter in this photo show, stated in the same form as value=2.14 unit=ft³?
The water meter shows value=30905.46 unit=ft³
